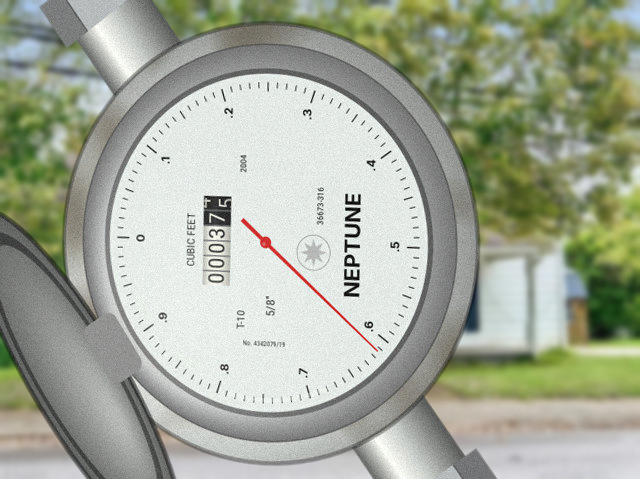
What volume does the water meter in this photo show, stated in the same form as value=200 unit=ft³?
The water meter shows value=374.61 unit=ft³
